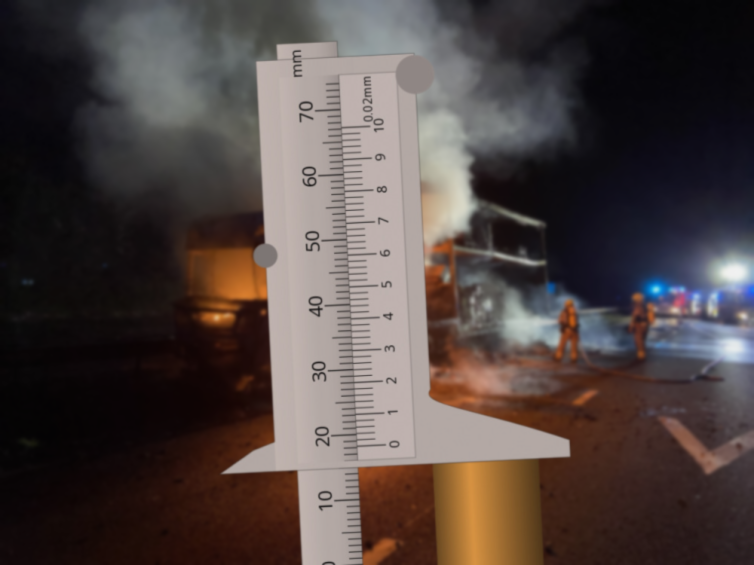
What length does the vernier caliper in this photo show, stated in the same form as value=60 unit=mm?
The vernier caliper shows value=18.2 unit=mm
